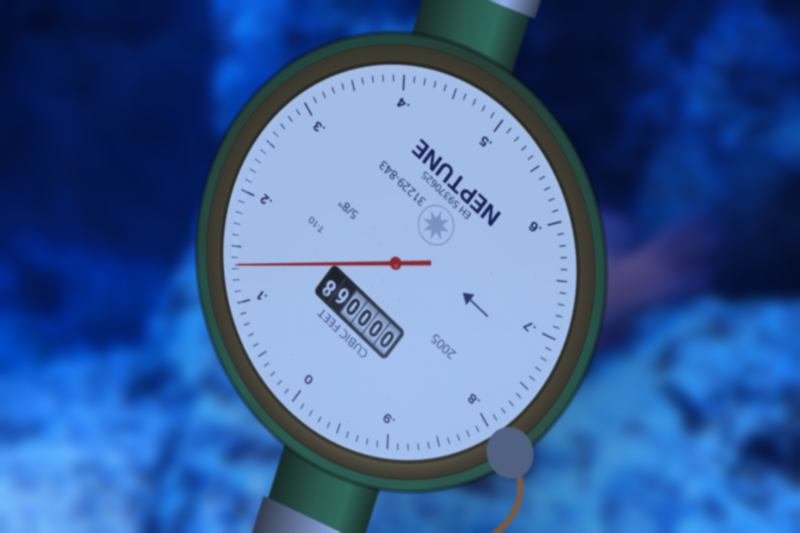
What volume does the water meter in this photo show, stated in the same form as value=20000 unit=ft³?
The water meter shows value=68.13 unit=ft³
